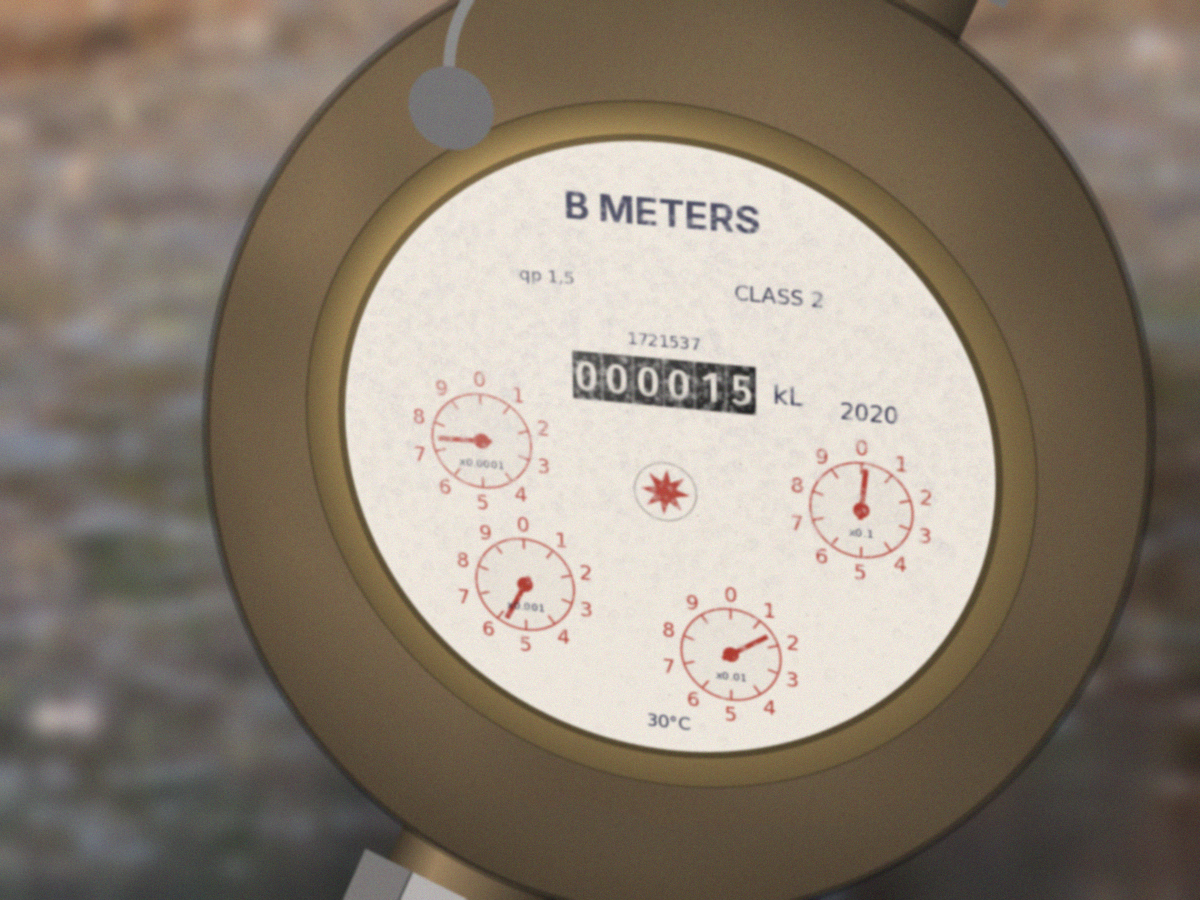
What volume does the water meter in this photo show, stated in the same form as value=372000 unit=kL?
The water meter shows value=15.0157 unit=kL
